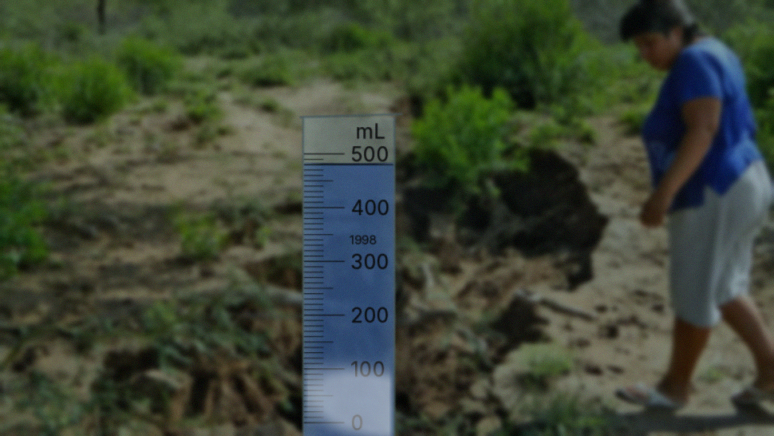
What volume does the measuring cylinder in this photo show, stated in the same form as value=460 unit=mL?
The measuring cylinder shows value=480 unit=mL
